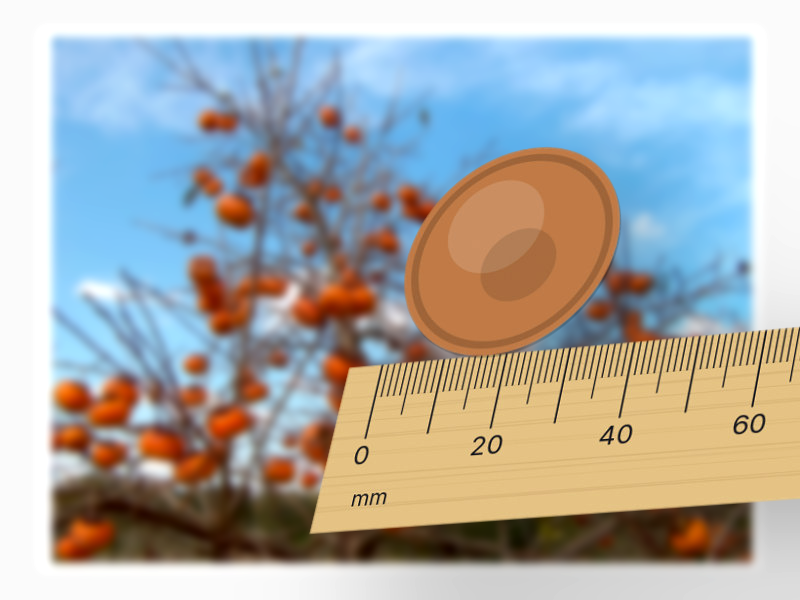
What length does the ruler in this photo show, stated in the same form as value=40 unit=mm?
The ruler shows value=34 unit=mm
